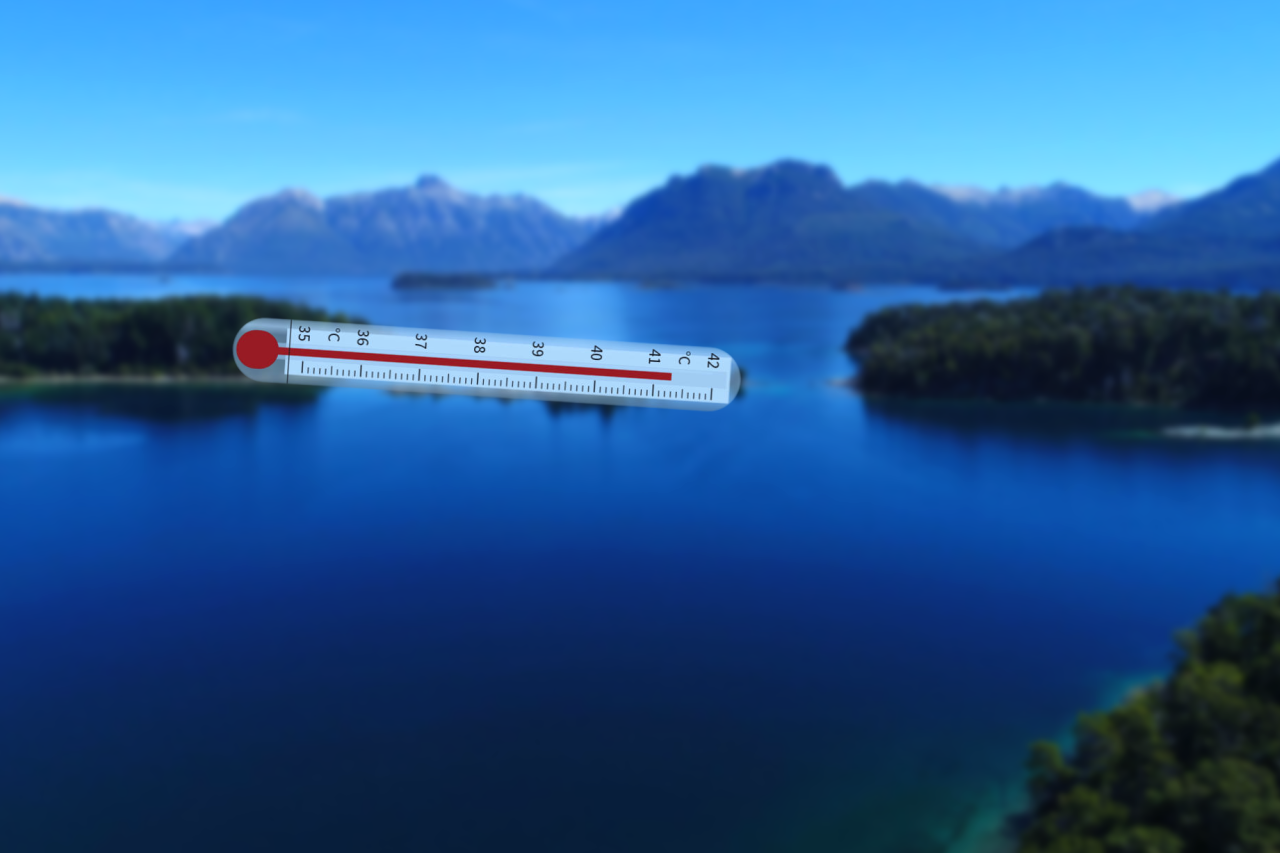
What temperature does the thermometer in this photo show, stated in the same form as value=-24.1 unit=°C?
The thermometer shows value=41.3 unit=°C
